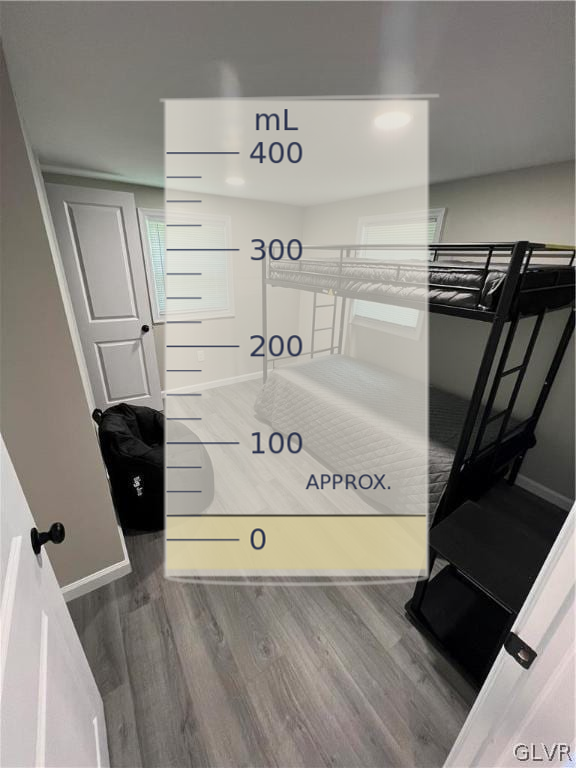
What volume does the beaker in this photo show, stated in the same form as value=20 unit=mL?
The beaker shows value=25 unit=mL
